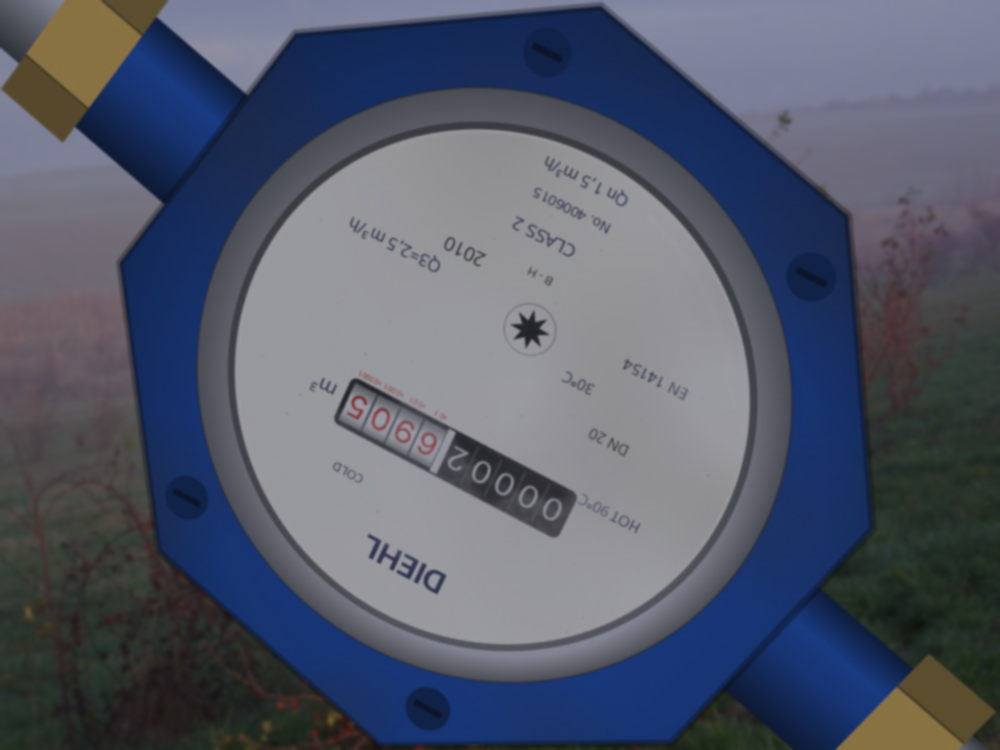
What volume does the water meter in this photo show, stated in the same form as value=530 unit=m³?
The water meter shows value=2.6905 unit=m³
